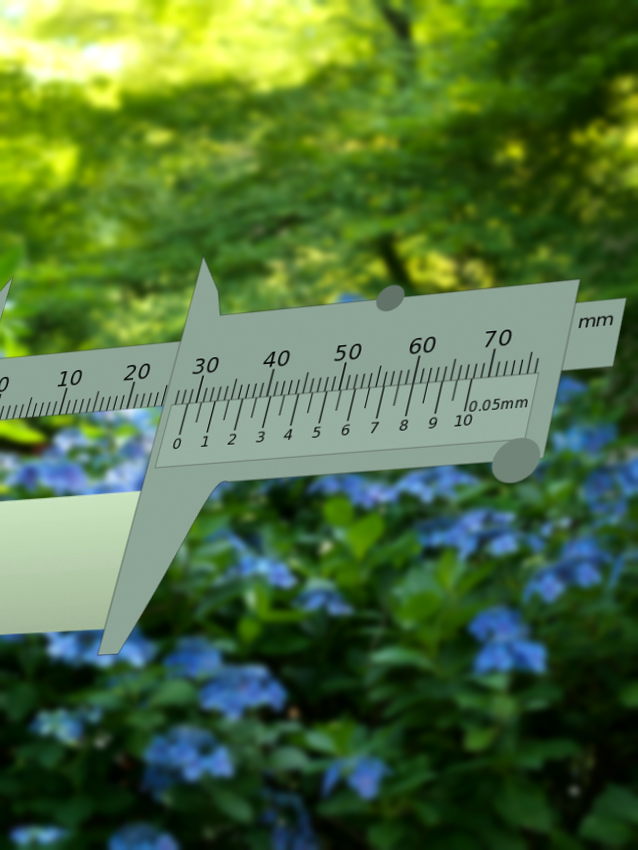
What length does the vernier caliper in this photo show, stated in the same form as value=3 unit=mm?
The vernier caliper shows value=28.8 unit=mm
